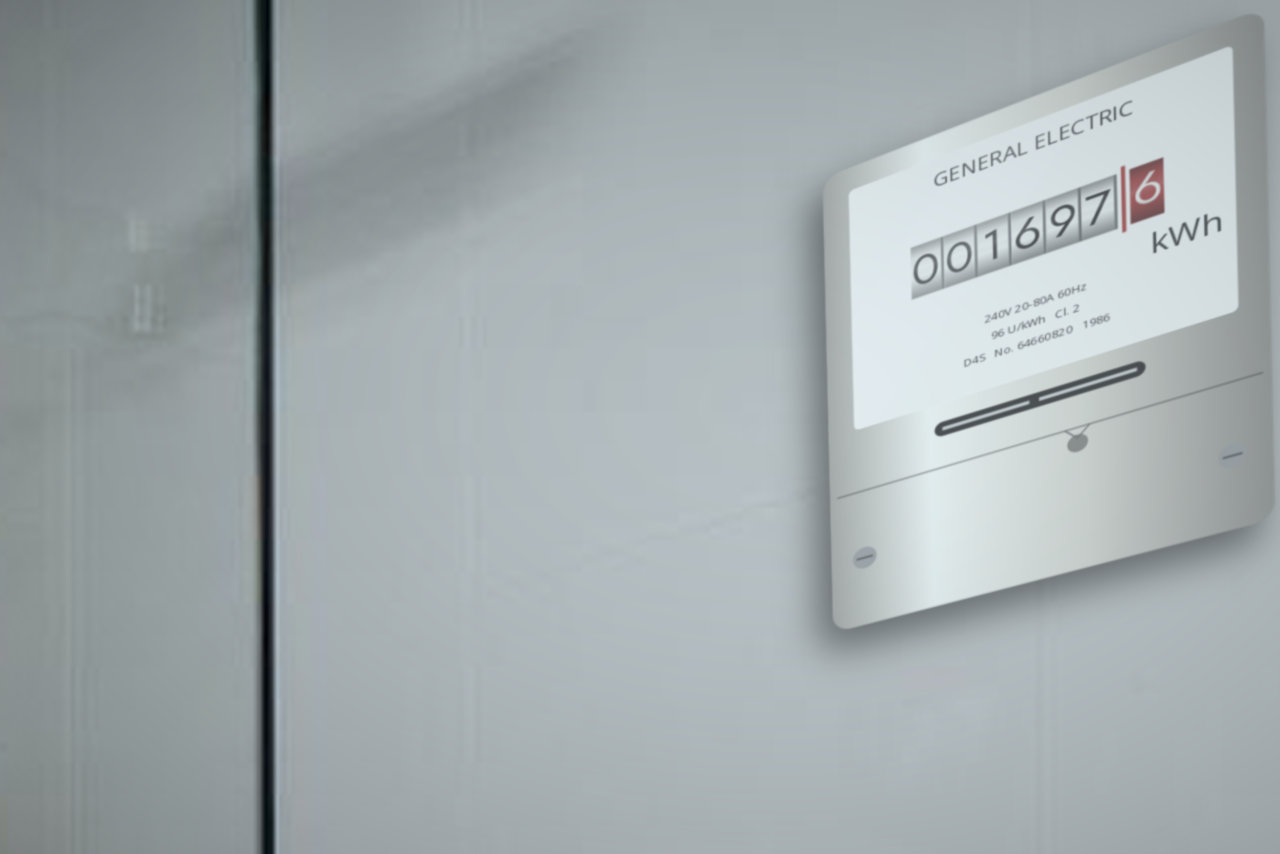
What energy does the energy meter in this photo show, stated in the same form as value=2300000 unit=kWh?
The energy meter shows value=1697.6 unit=kWh
